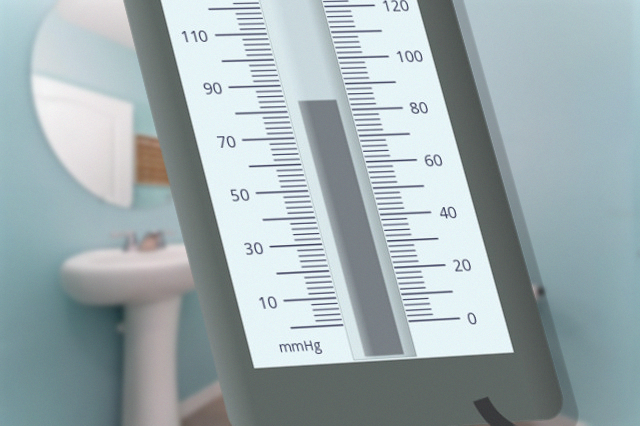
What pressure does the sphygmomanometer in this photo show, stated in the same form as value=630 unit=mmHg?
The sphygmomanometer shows value=84 unit=mmHg
